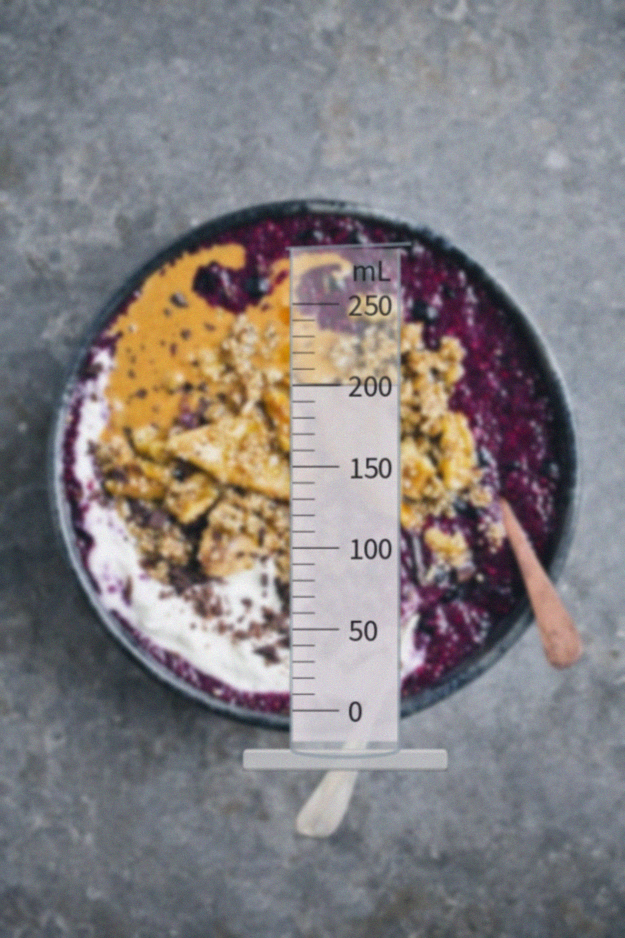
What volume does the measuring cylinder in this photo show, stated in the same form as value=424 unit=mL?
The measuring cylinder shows value=200 unit=mL
